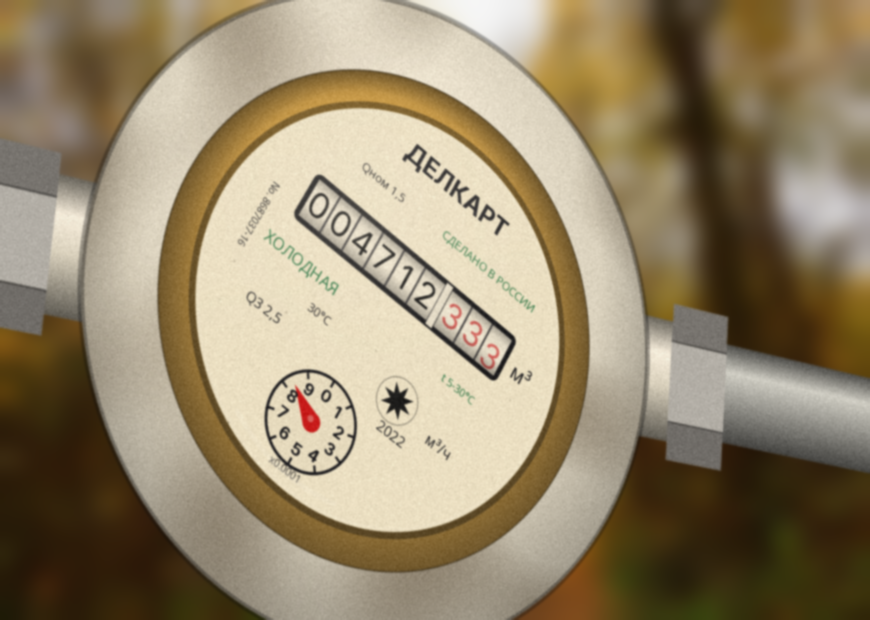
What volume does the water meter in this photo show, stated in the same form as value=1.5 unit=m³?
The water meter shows value=4712.3328 unit=m³
